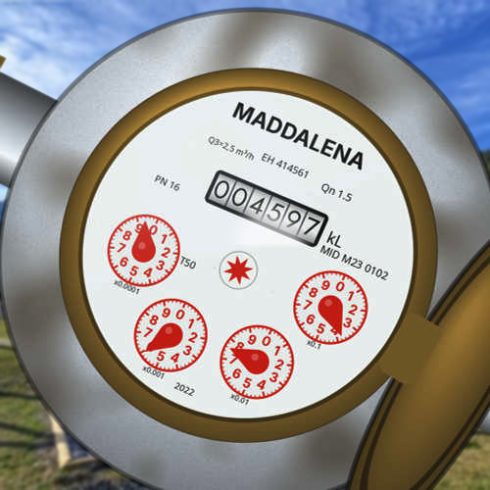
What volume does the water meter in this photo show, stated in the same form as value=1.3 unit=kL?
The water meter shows value=4597.3759 unit=kL
